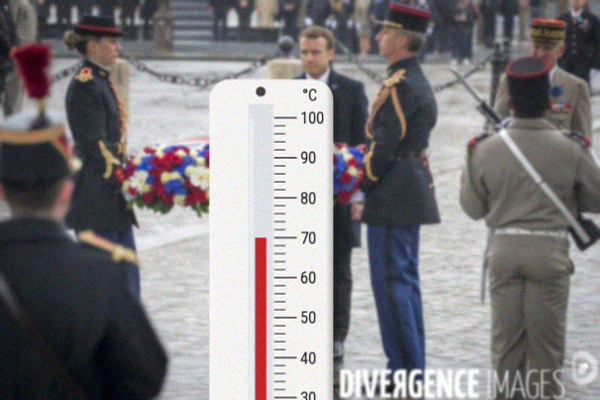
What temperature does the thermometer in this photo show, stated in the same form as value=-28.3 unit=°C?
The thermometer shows value=70 unit=°C
